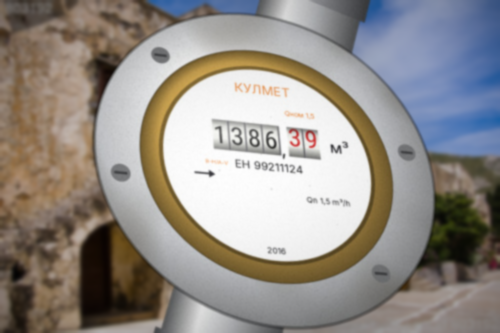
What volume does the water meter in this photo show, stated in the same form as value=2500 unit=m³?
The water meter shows value=1386.39 unit=m³
